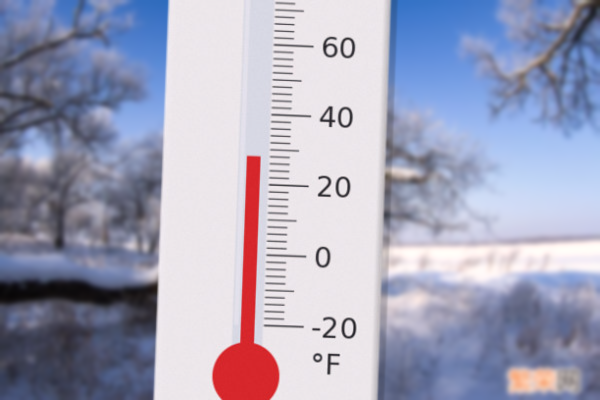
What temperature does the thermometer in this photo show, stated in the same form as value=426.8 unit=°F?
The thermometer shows value=28 unit=°F
